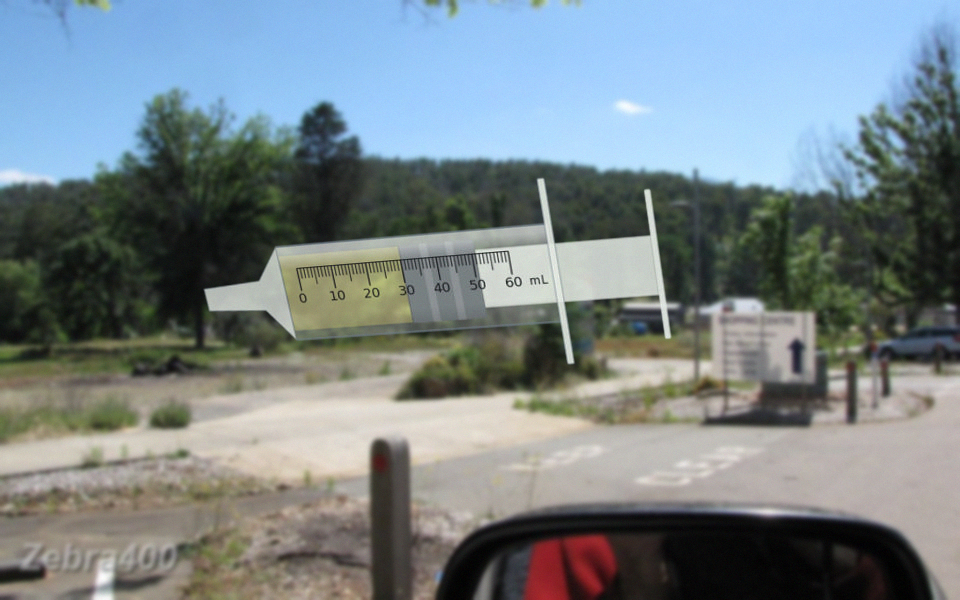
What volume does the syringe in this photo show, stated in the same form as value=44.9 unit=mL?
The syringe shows value=30 unit=mL
